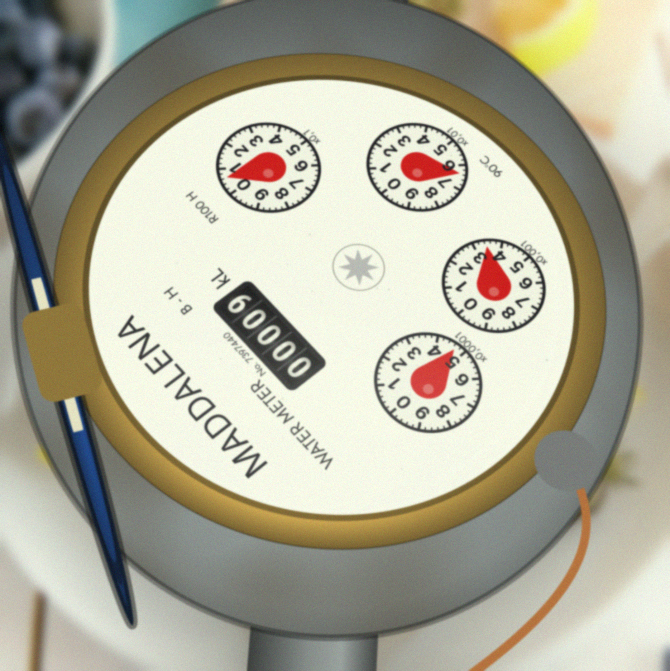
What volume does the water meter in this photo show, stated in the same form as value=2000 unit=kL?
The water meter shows value=9.0634 unit=kL
